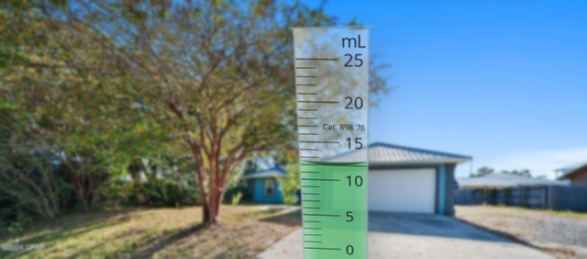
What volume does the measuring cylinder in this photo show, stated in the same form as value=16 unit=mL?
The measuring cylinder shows value=12 unit=mL
